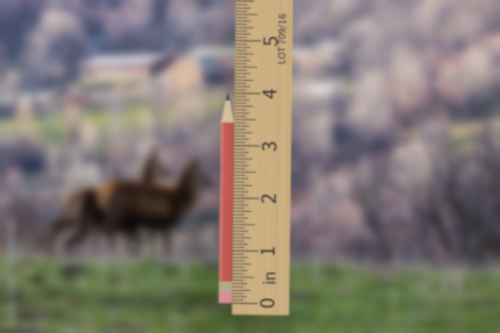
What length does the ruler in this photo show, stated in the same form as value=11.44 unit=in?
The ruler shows value=4 unit=in
